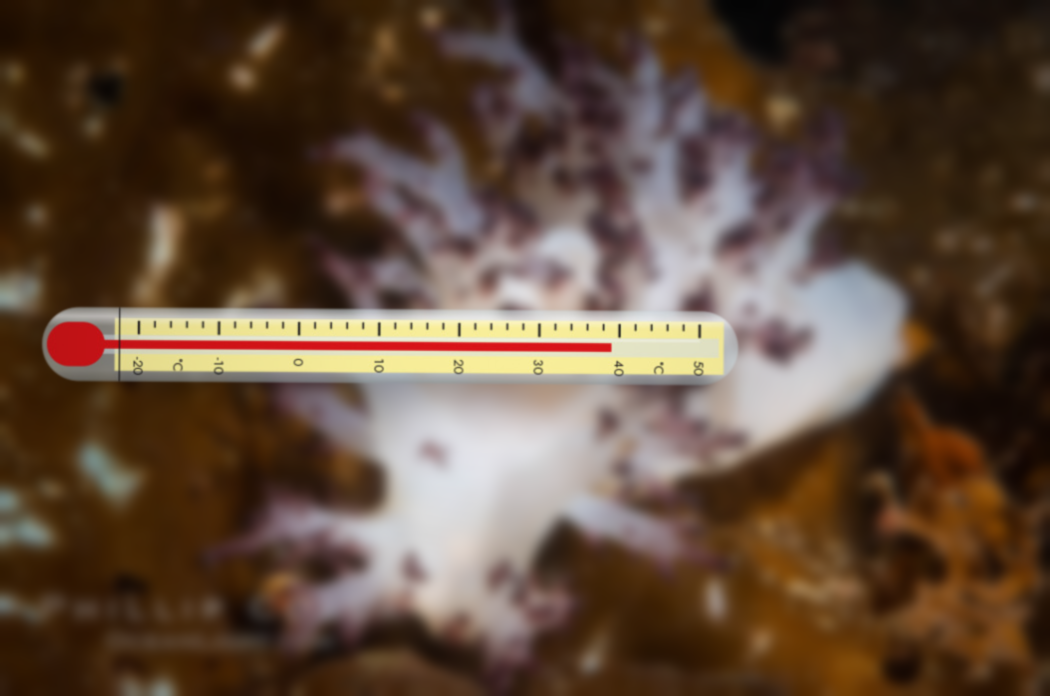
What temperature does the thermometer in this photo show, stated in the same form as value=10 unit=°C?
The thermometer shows value=39 unit=°C
